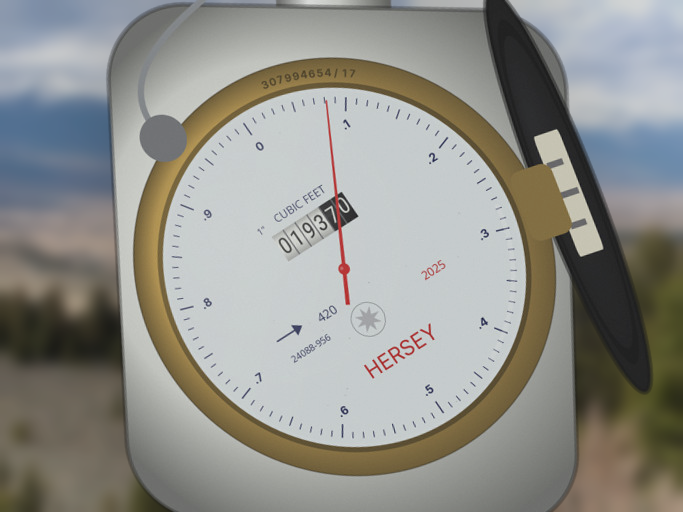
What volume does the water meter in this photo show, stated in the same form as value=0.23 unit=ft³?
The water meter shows value=19370.08 unit=ft³
